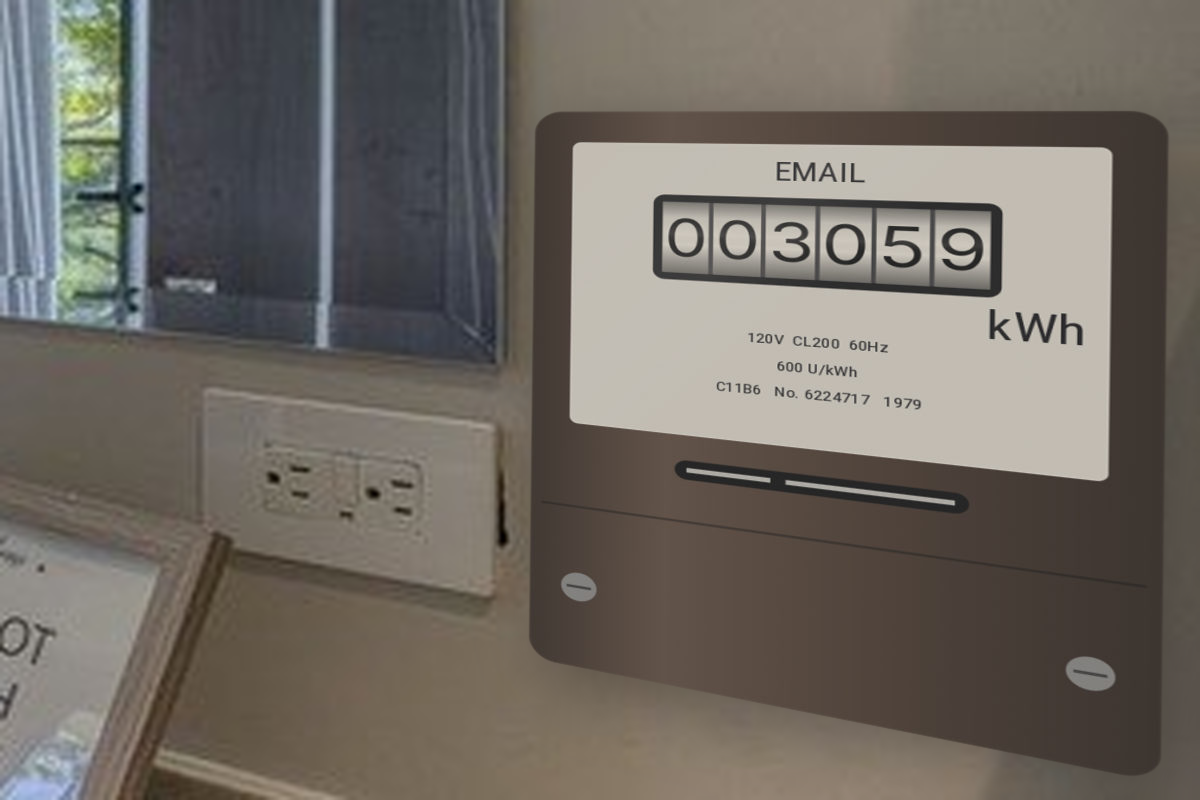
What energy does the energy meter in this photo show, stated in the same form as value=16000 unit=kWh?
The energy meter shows value=3059 unit=kWh
